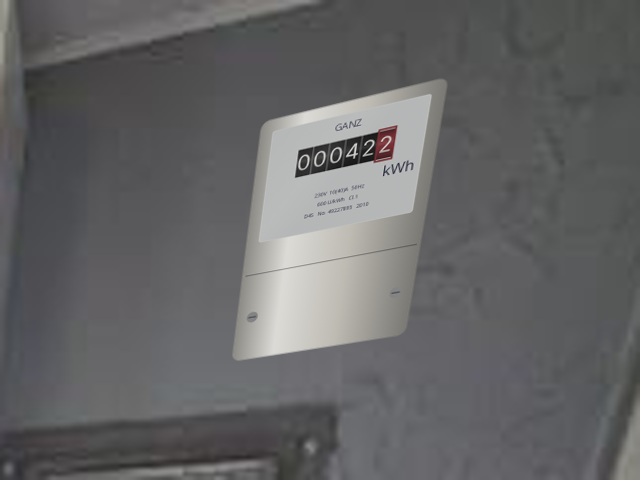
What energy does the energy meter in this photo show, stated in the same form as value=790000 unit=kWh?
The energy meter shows value=42.2 unit=kWh
